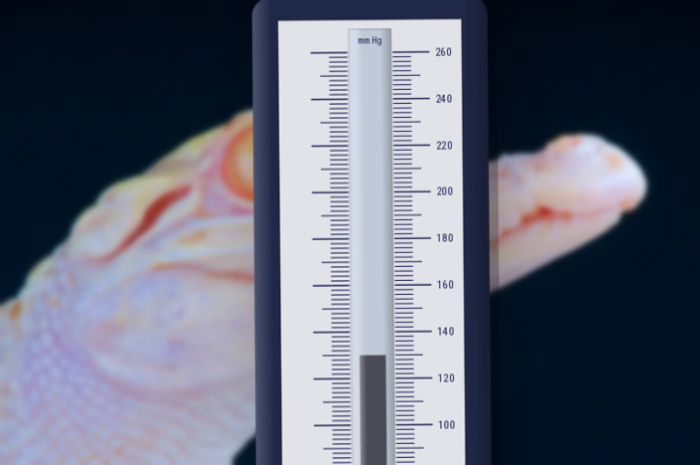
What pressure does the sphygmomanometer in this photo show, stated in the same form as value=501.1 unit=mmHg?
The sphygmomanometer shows value=130 unit=mmHg
